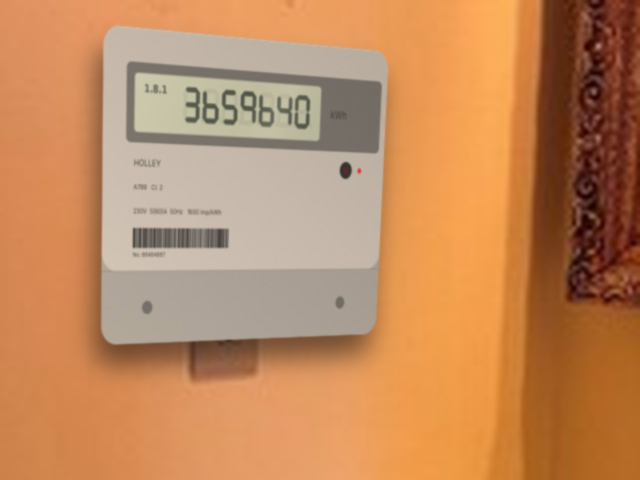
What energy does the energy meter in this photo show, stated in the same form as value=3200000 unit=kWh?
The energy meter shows value=3659640 unit=kWh
